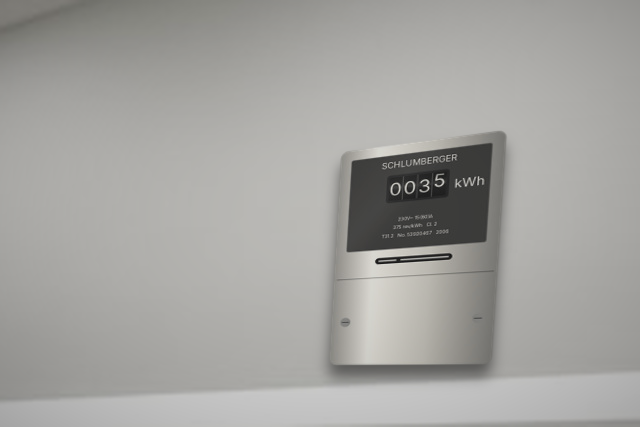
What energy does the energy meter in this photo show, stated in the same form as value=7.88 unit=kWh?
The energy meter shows value=35 unit=kWh
